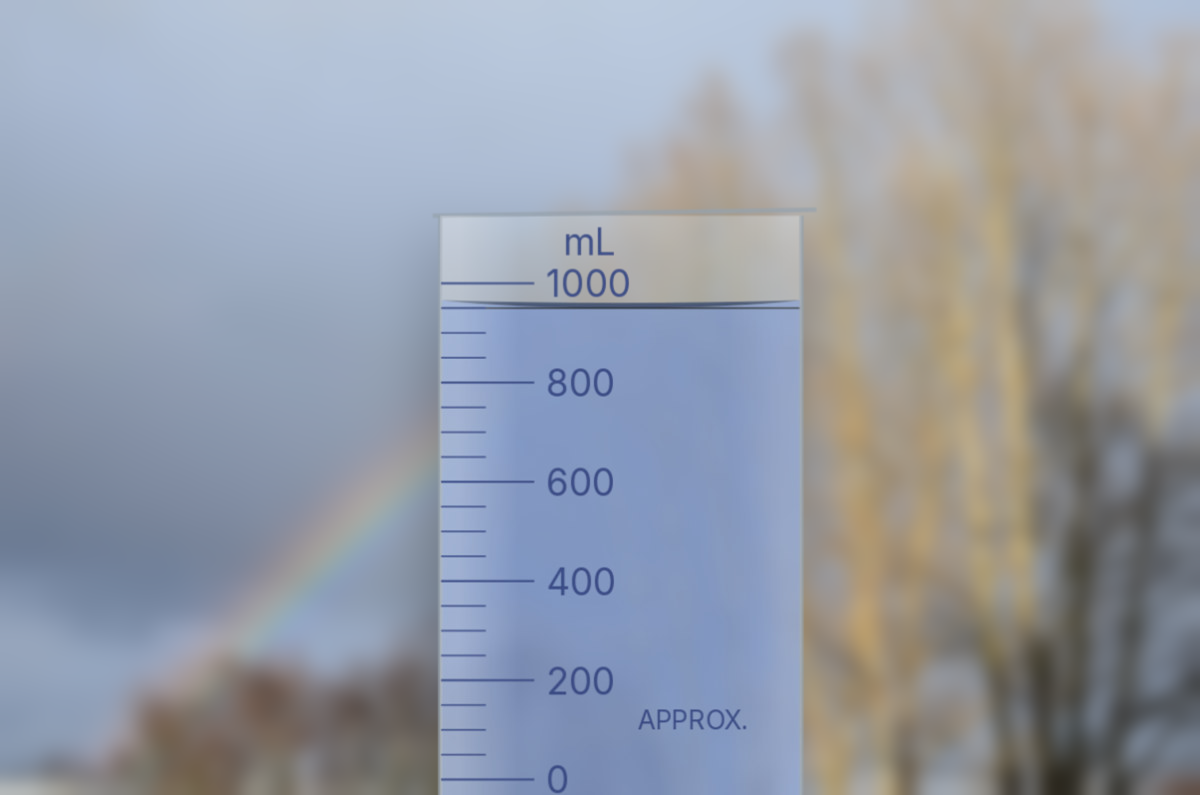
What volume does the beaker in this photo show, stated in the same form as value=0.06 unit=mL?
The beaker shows value=950 unit=mL
